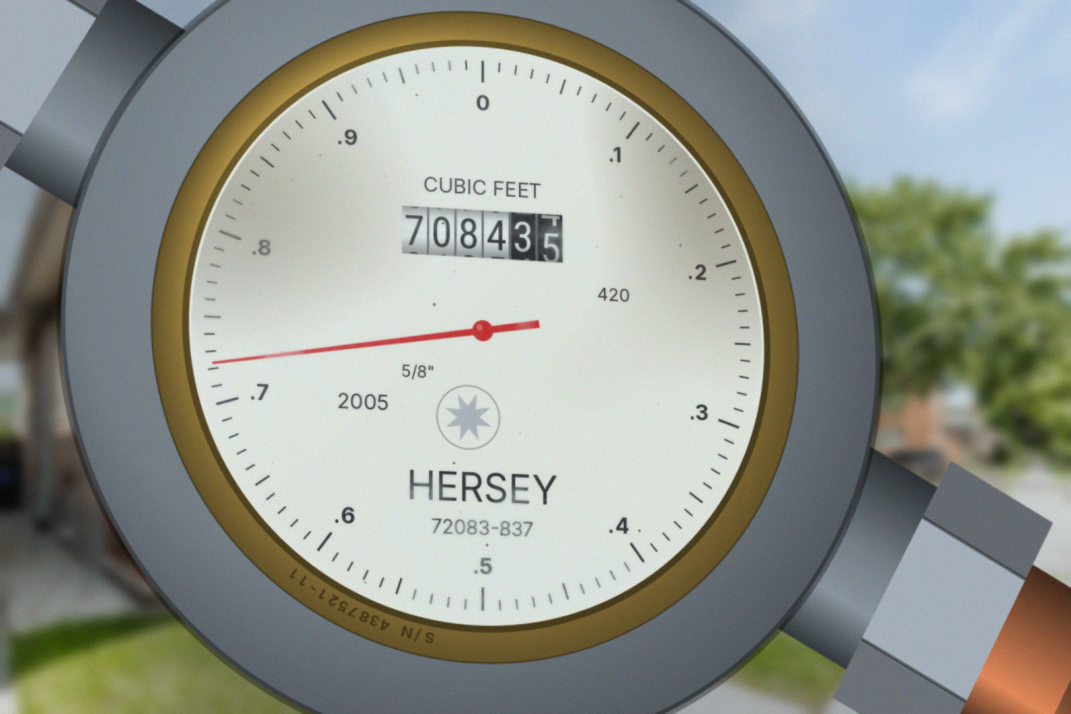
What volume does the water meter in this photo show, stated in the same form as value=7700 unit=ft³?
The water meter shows value=708434.72 unit=ft³
